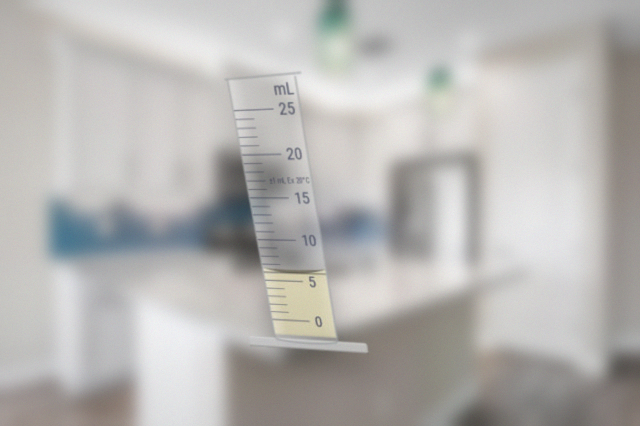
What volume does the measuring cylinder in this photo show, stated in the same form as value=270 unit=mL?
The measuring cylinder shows value=6 unit=mL
